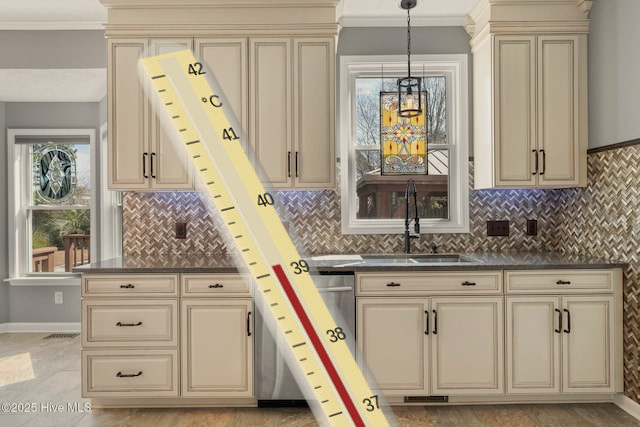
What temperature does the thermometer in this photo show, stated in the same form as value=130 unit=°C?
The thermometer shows value=39.1 unit=°C
